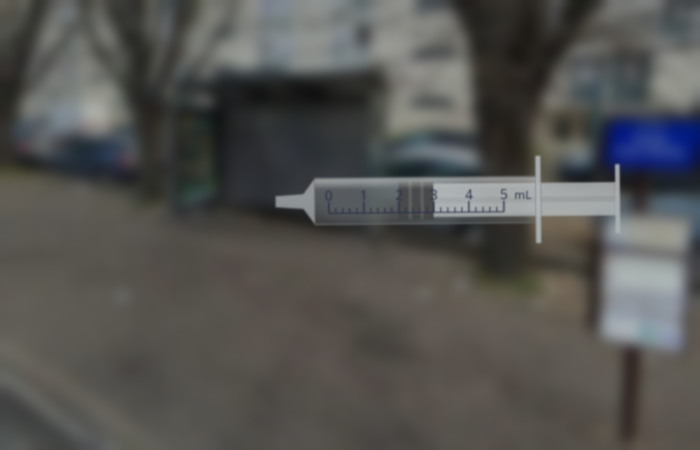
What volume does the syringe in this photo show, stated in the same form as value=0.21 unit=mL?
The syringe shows value=2 unit=mL
